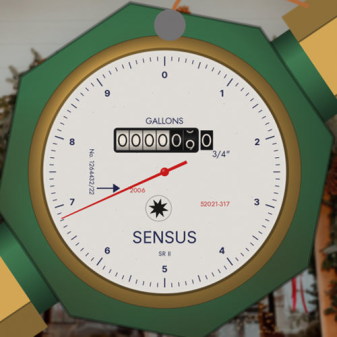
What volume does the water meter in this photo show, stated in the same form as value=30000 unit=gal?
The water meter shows value=86.8 unit=gal
